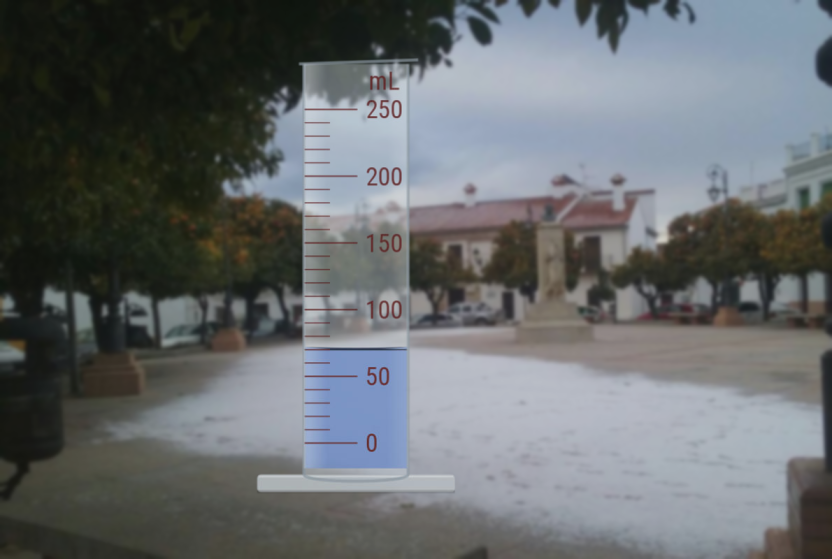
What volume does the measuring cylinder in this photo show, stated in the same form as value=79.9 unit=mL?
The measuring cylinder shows value=70 unit=mL
